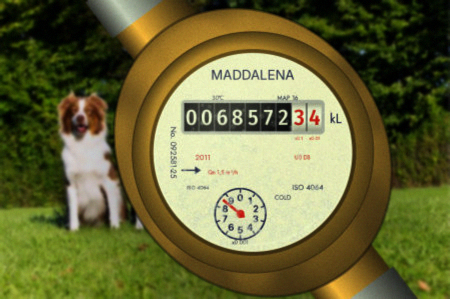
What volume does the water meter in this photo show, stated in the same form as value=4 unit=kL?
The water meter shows value=68572.348 unit=kL
